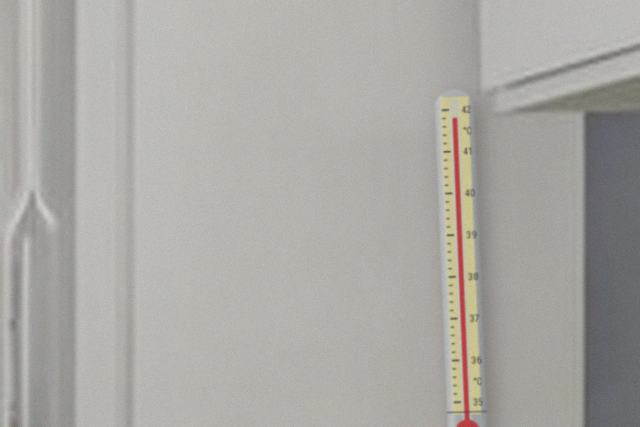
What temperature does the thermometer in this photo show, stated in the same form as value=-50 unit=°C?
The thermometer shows value=41.8 unit=°C
